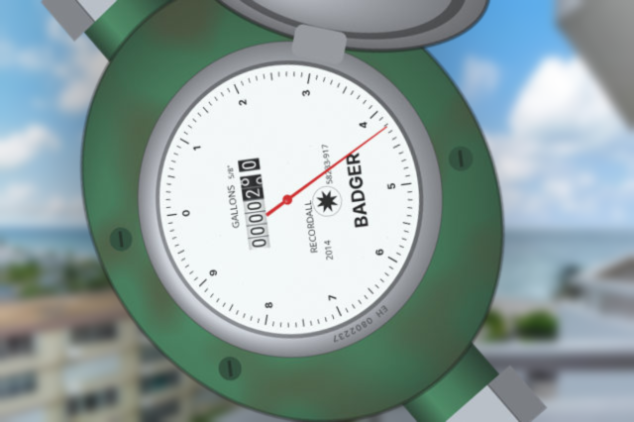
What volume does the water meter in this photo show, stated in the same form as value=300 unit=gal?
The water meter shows value=284.2 unit=gal
